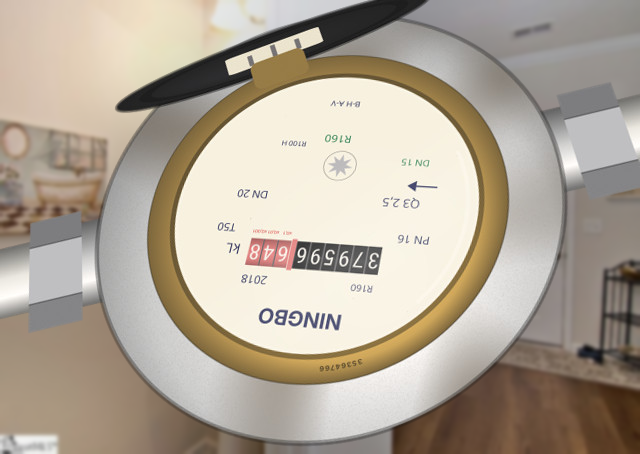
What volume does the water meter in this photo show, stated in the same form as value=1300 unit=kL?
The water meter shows value=379596.648 unit=kL
